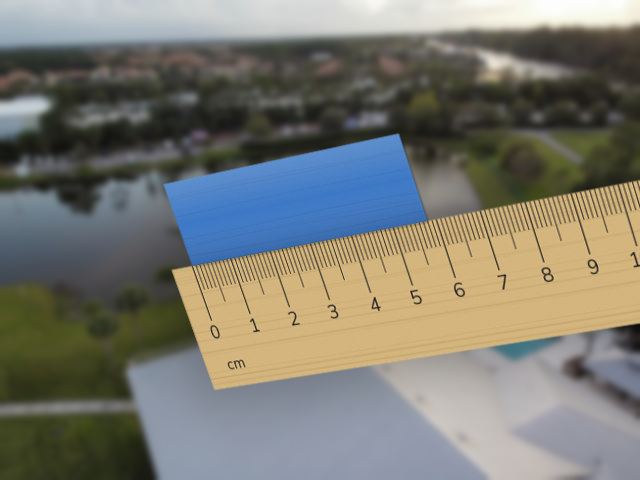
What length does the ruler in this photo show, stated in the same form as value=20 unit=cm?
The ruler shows value=5.8 unit=cm
